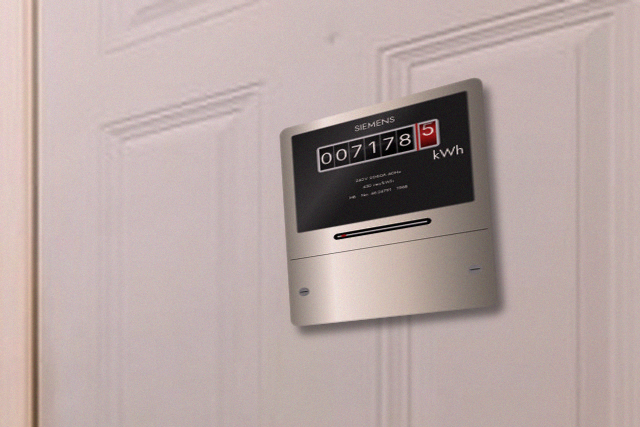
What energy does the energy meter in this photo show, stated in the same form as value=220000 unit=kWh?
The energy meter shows value=7178.5 unit=kWh
